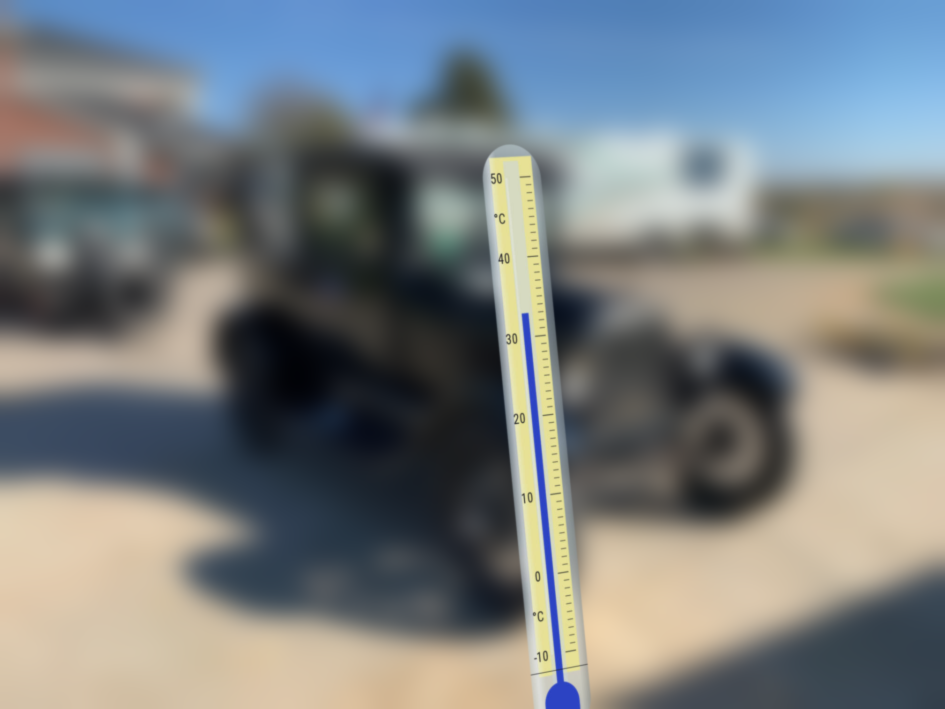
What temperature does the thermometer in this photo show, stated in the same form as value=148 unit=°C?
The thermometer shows value=33 unit=°C
